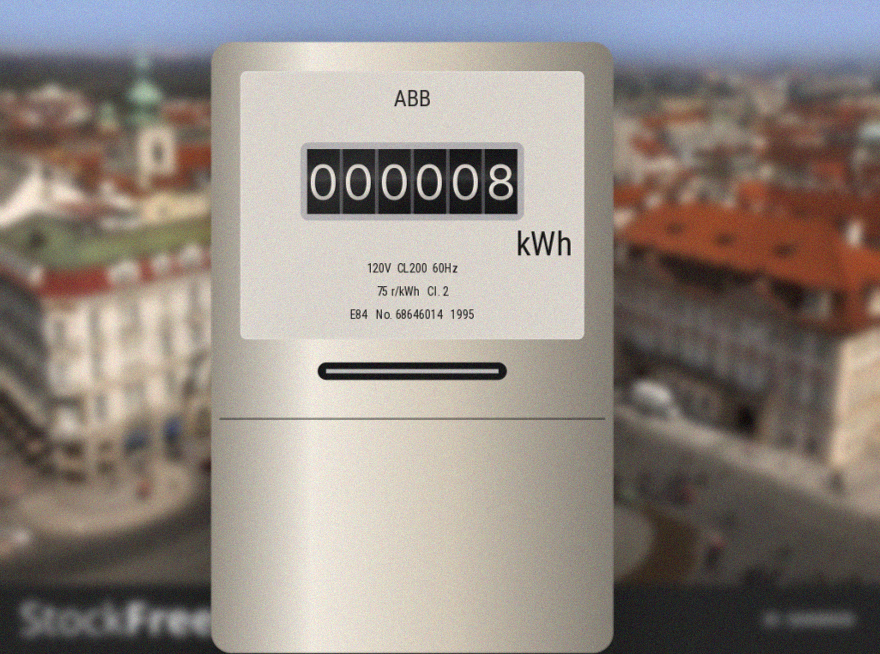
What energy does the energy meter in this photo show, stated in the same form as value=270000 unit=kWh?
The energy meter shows value=8 unit=kWh
